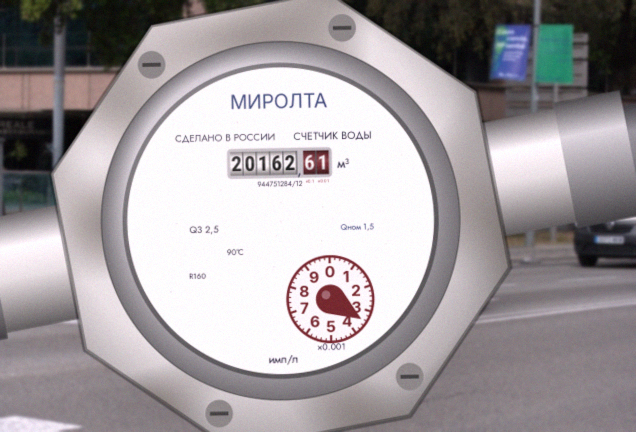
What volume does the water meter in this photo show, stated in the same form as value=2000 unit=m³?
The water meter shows value=20162.613 unit=m³
